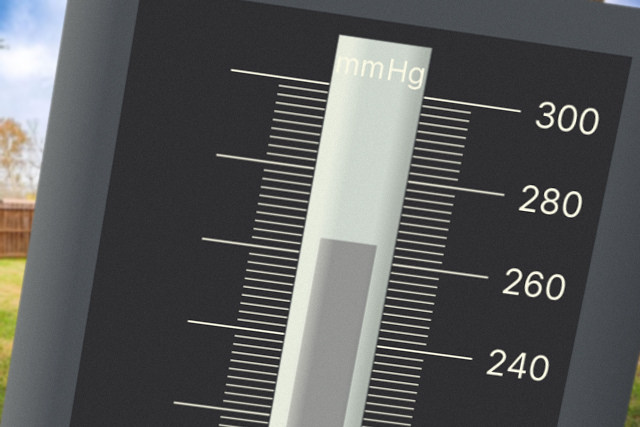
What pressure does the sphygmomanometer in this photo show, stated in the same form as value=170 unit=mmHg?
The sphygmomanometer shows value=264 unit=mmHg
